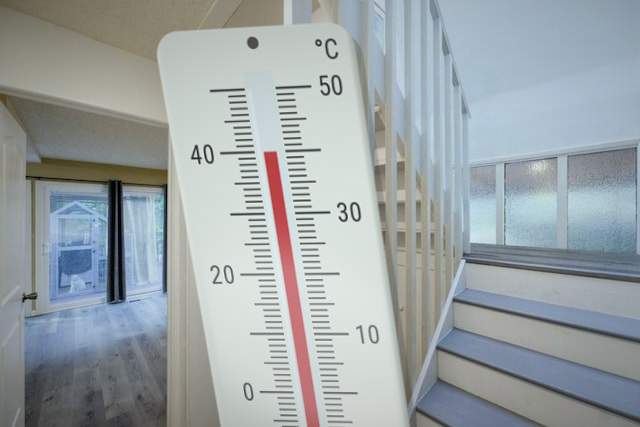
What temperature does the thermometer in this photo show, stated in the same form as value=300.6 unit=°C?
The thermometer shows value=40 unit=°C
